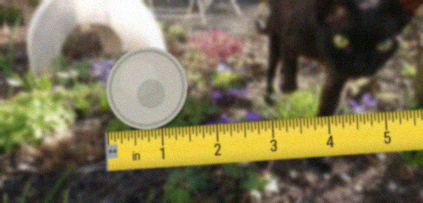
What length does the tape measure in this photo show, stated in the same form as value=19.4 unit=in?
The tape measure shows value=1.5 unit=in
